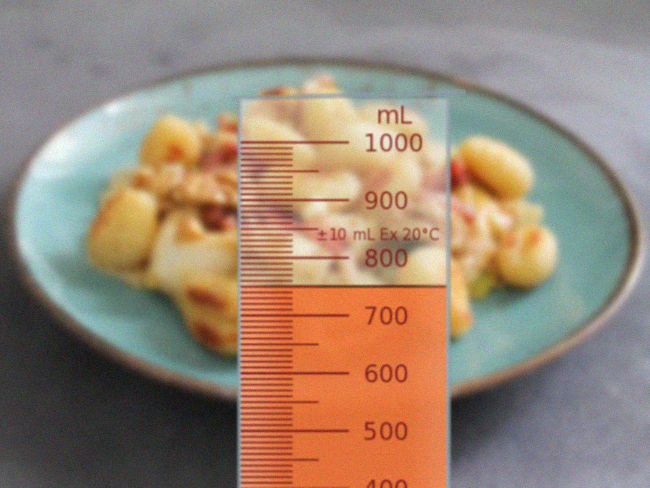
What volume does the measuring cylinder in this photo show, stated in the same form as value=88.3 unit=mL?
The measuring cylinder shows value=750 unit=mL
